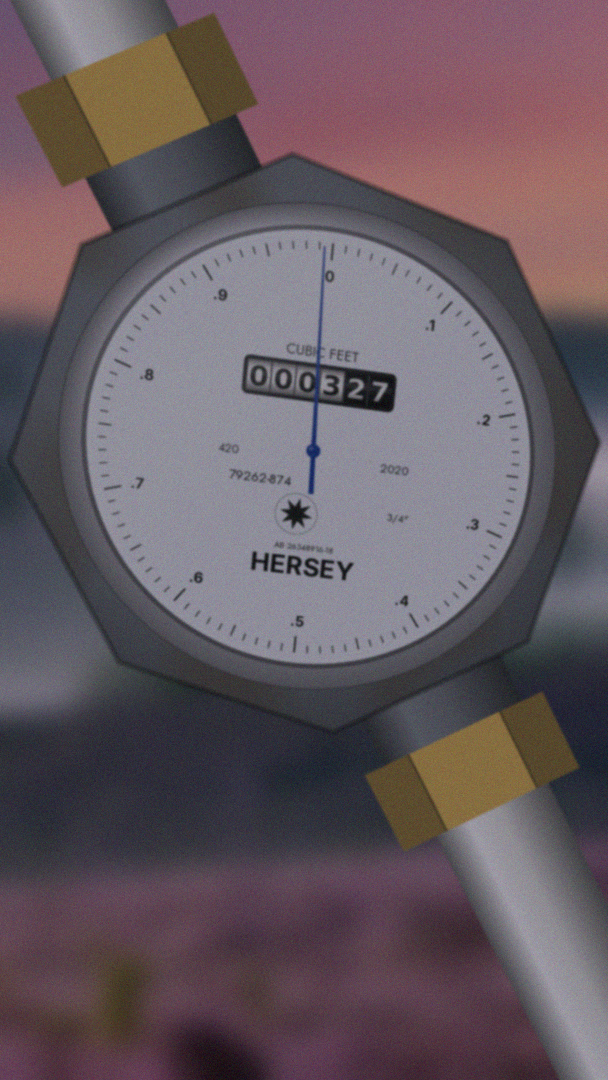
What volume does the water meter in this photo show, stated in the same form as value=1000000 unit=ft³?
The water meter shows value=326.99 unit=ft³
